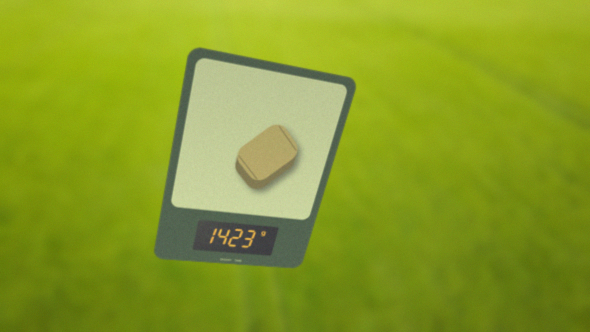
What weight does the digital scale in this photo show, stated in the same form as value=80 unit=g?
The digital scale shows value=1423 unit=g
